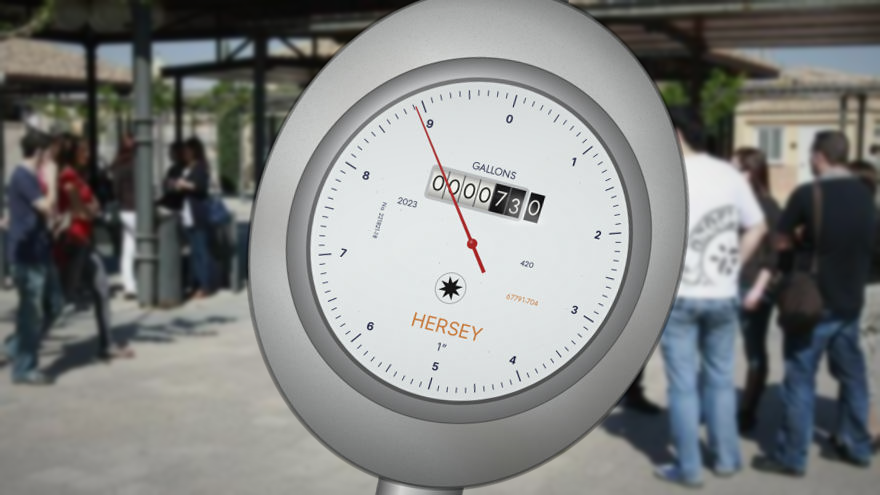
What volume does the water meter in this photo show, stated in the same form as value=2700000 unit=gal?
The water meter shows value=728.9 unit=gal
